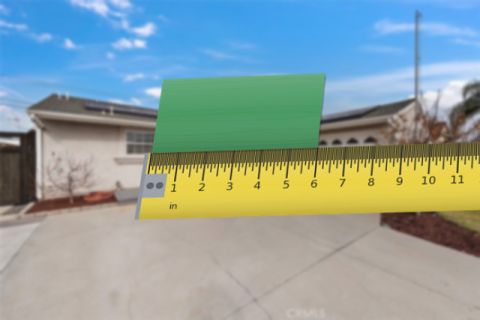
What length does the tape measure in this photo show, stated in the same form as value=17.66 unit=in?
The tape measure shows value=6 unit=in
